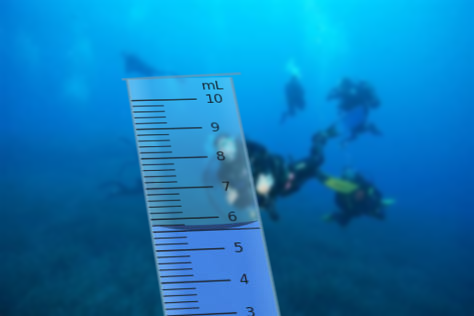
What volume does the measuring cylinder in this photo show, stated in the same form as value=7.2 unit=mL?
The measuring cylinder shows value=5.6 unit=mL
